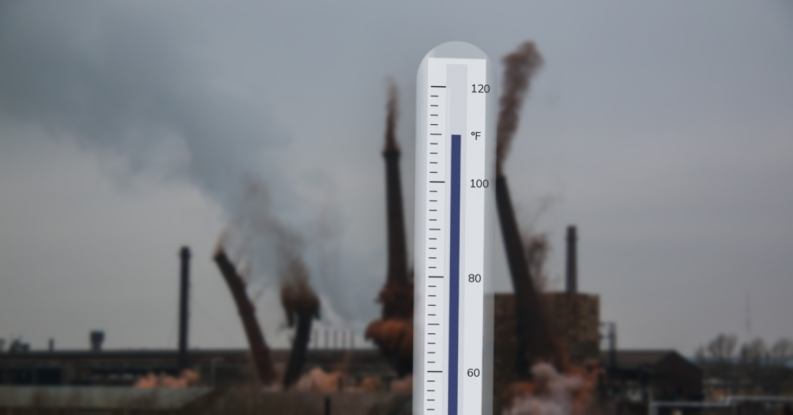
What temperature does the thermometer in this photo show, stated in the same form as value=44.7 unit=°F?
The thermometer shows value=110 unit=°F
